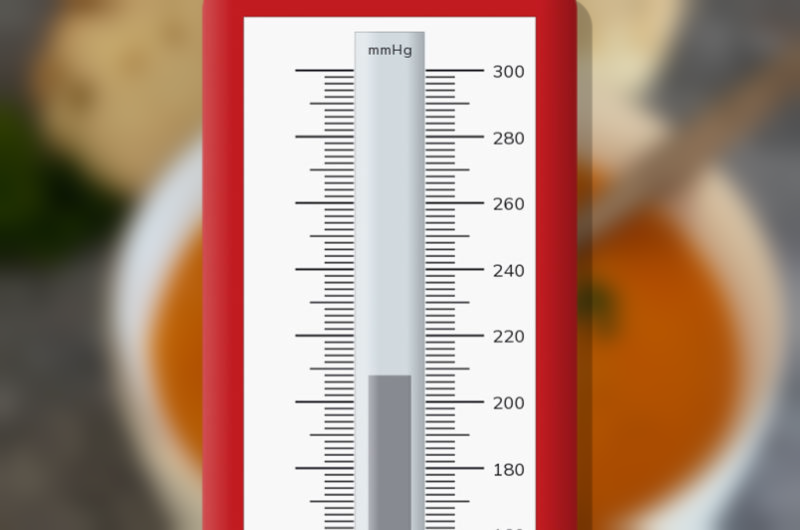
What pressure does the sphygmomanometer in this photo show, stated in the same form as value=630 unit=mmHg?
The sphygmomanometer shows value=208 unit=mmHg
